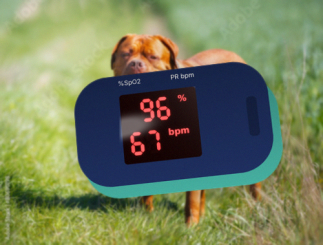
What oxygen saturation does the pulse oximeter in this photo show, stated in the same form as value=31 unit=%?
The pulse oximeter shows value=96 unit=%
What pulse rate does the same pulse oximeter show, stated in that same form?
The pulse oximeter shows value=67 unit=bpm
